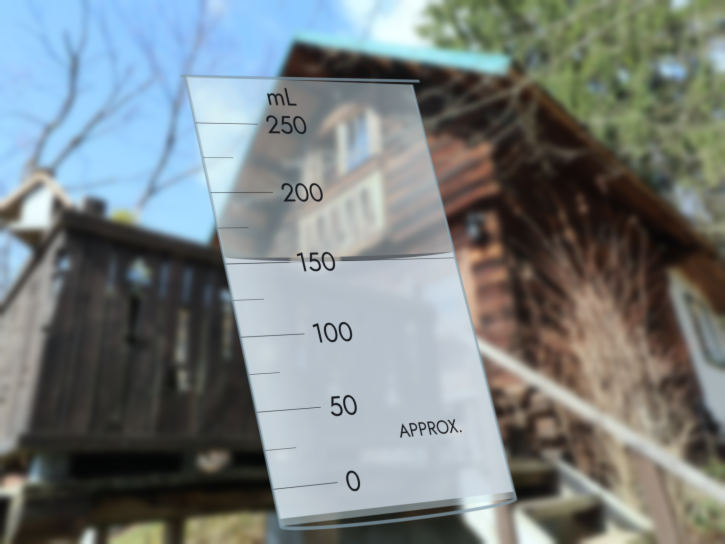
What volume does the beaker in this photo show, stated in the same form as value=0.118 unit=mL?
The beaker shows value=150 unit=mL
